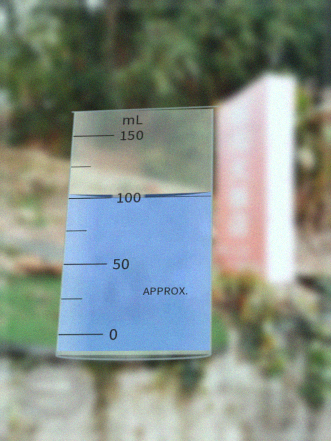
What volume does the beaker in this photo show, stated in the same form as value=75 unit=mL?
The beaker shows value=100 unit=mL
